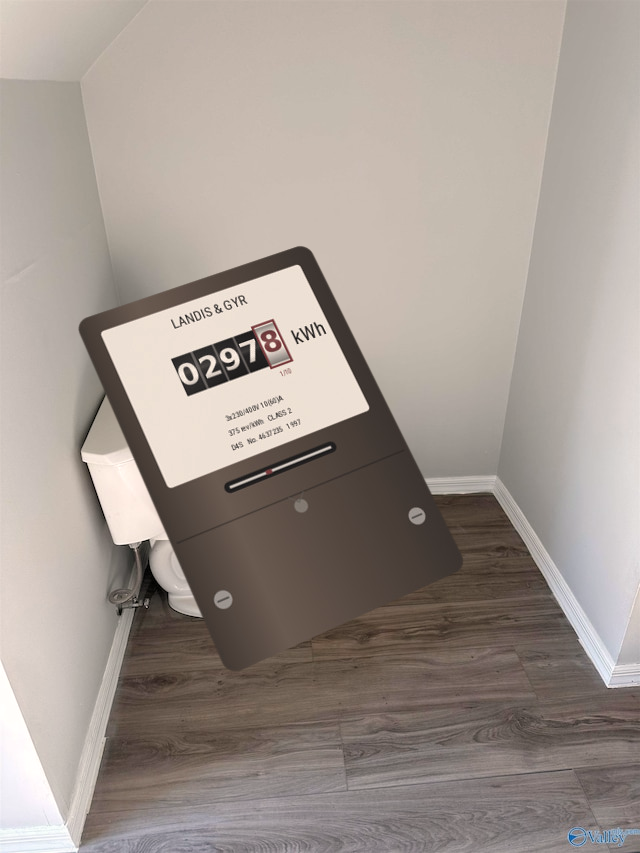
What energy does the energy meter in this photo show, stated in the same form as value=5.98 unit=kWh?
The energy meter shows value=297.8 unit=kWh
